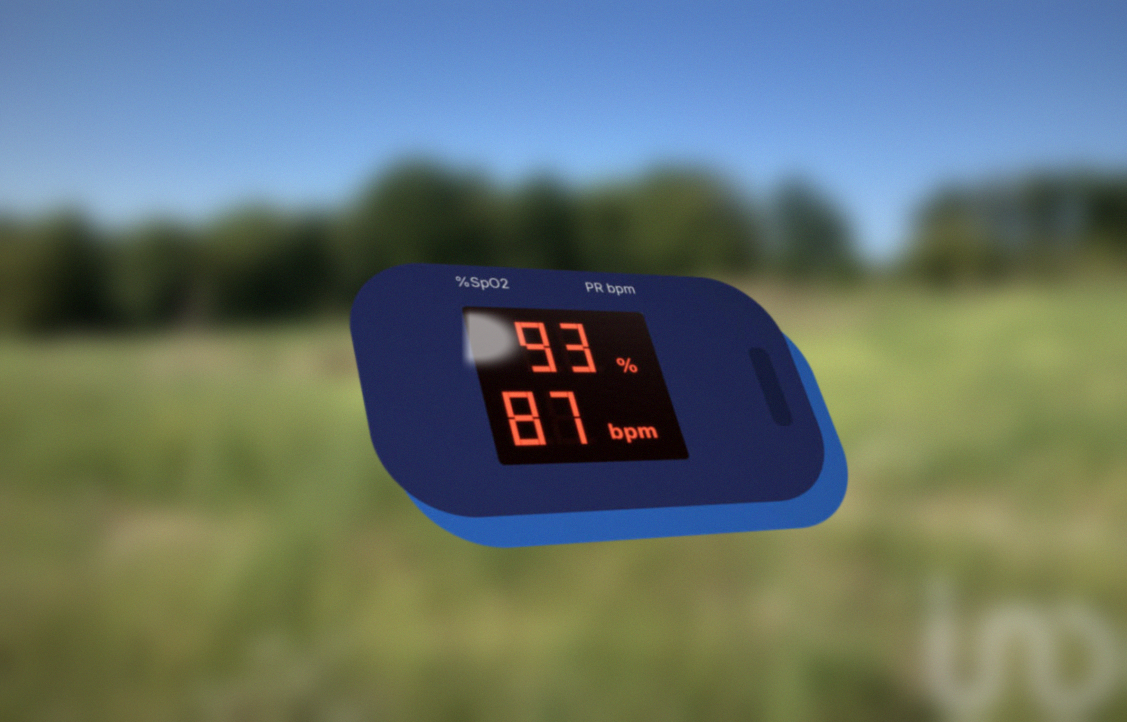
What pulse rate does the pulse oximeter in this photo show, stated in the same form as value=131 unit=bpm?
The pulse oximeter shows value=87 unit=bpm
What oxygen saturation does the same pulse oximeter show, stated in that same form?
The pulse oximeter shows value=93 unit=%
